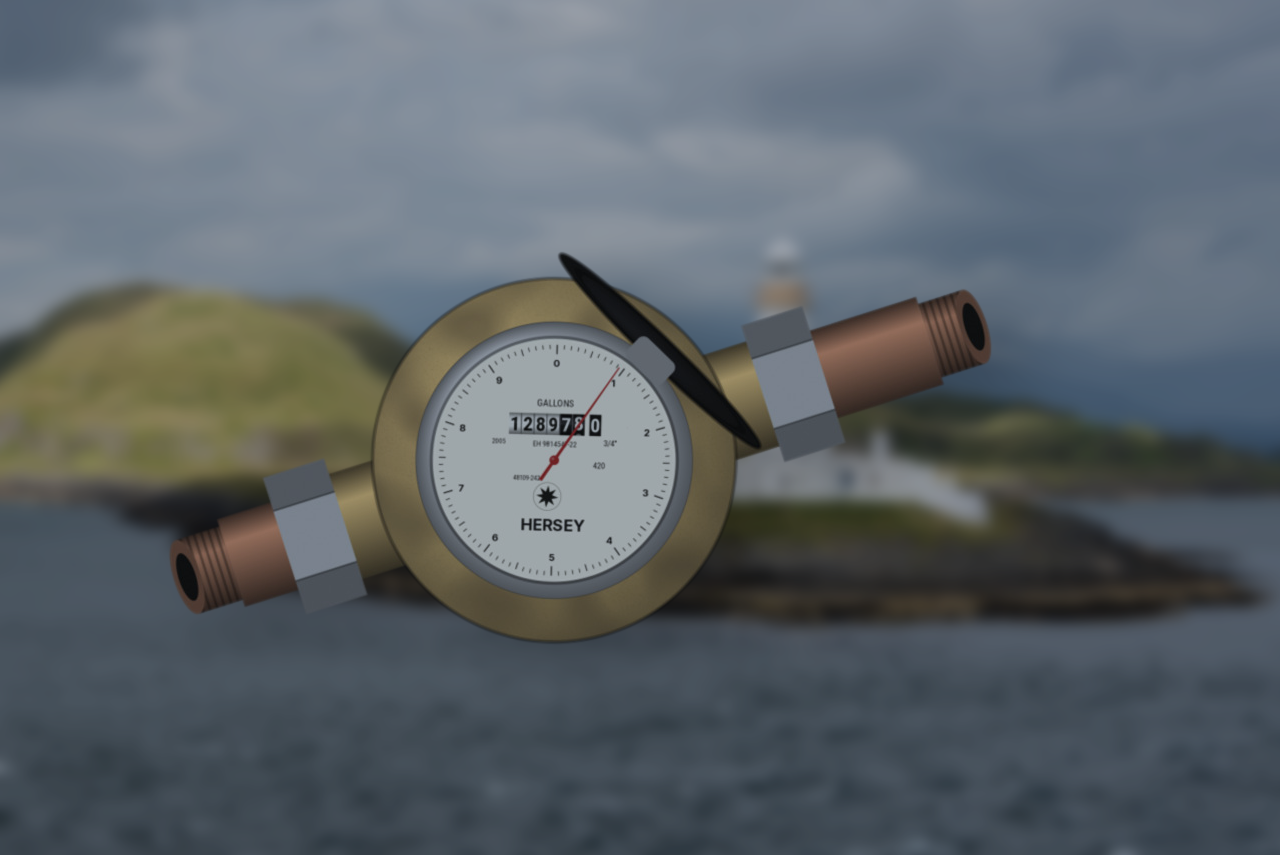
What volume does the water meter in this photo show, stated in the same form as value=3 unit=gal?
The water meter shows value=1289780.9 unit=gal
